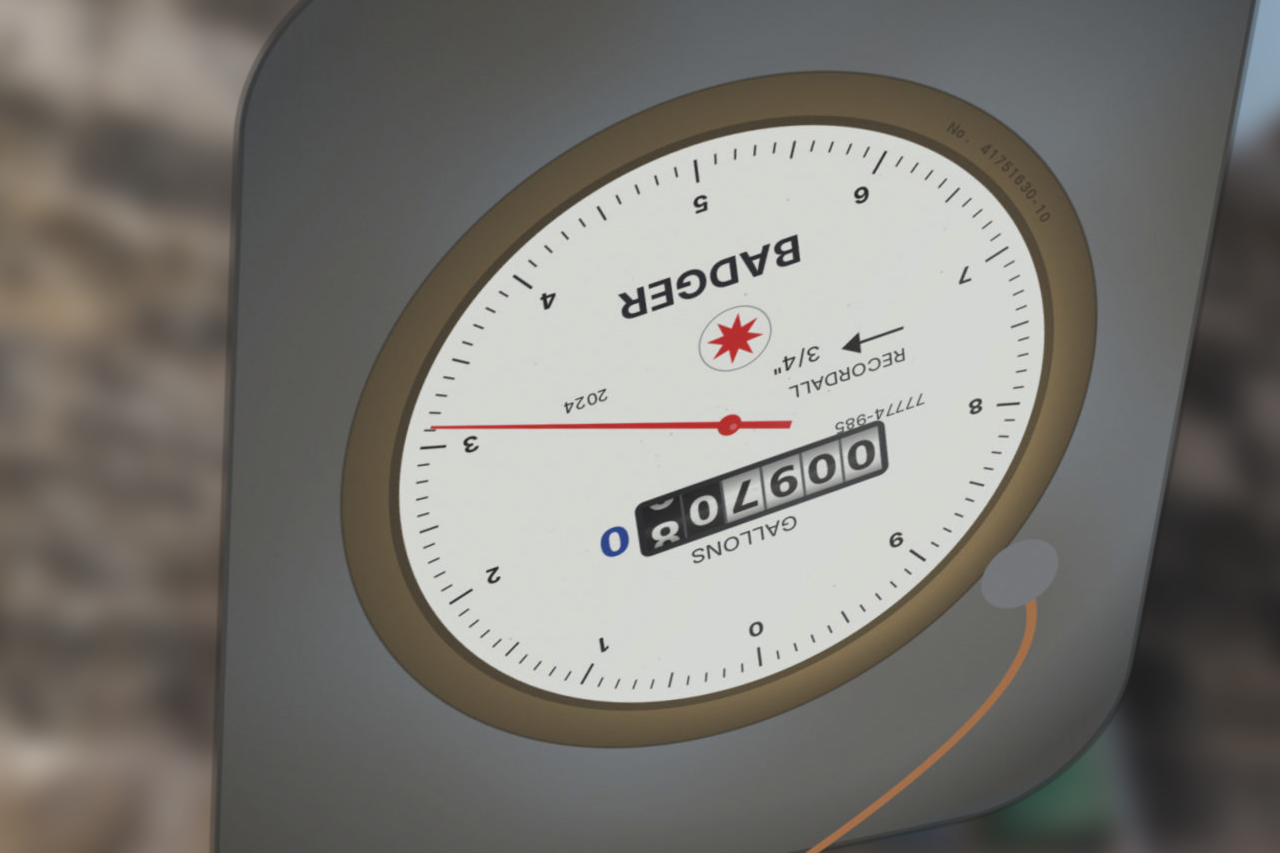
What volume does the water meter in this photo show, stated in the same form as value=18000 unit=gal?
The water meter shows value=97083.1 unit=gal
